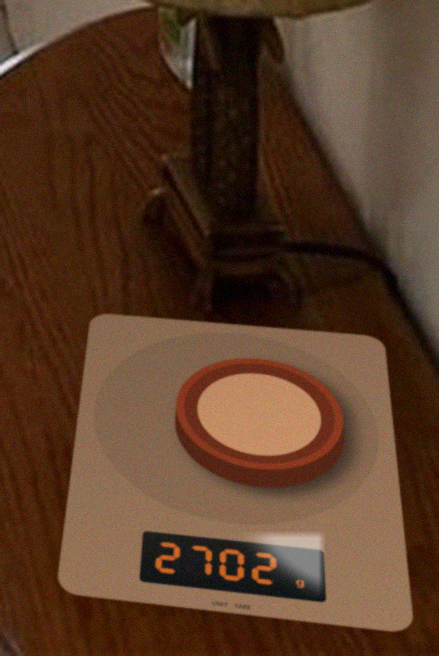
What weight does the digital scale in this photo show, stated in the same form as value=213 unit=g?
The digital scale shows value=2702 unit=g
